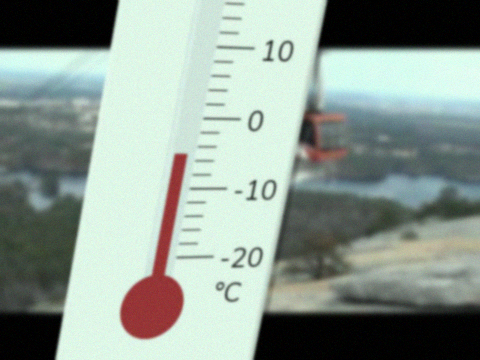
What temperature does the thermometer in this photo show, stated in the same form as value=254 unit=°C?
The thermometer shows value=-5 unit=°C
